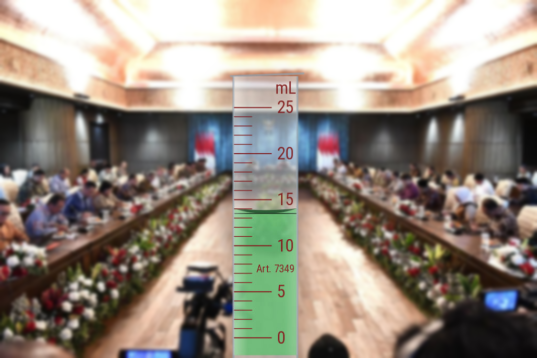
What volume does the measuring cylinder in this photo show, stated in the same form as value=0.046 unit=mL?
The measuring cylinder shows value=13.5 unit=mL
